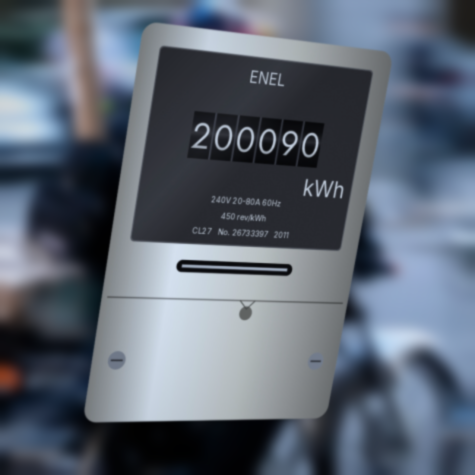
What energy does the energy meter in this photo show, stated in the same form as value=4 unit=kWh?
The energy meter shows value=200090 unit=kWh
